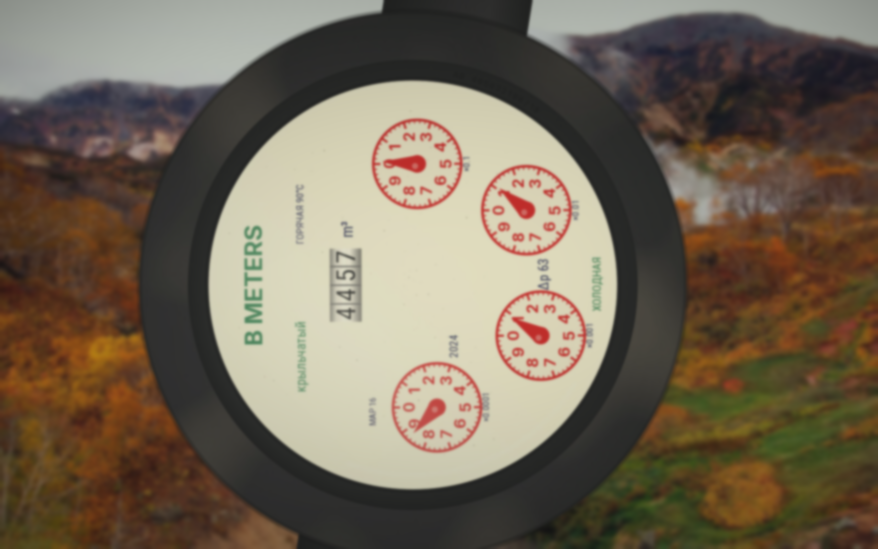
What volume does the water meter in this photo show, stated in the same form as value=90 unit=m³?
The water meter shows value=4457.0108 unit=m³
